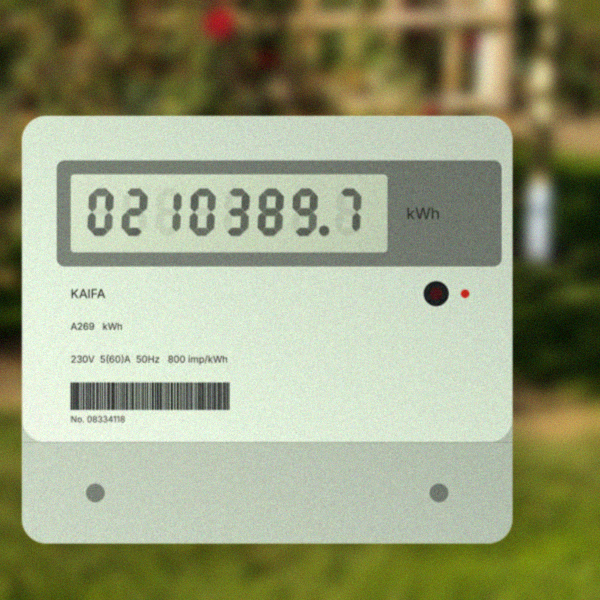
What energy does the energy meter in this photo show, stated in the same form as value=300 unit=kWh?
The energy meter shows value=210389.7 unit=kWh
